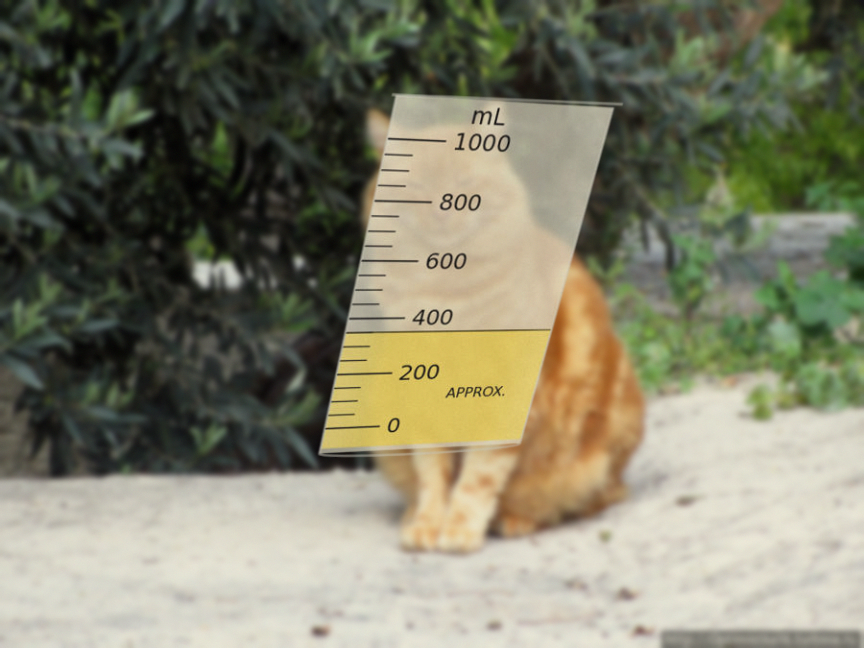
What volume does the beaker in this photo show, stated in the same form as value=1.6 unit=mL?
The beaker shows value=350 unit=mL
